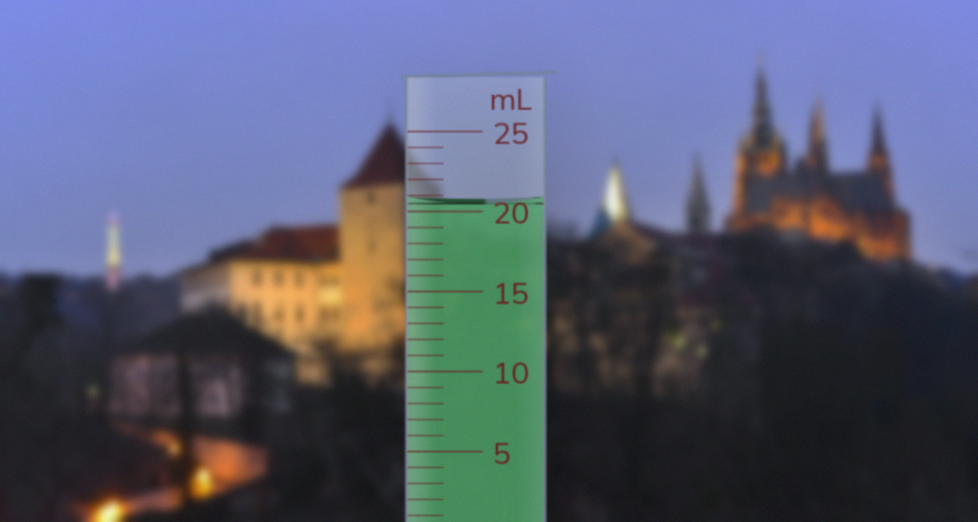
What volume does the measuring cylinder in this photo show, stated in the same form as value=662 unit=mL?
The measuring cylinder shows value=20.5 unit=mL
